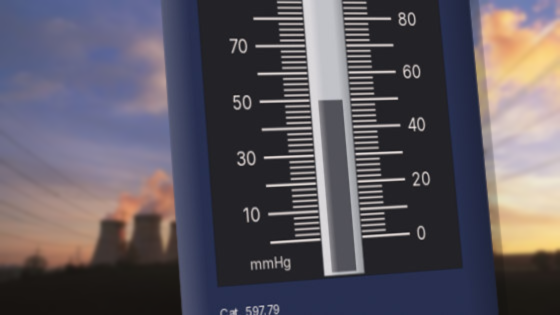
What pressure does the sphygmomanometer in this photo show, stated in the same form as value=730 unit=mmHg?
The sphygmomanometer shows value=50 unit=mmHg
